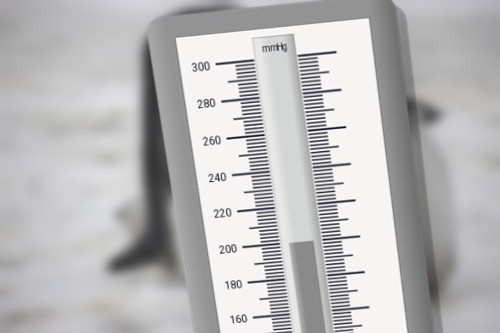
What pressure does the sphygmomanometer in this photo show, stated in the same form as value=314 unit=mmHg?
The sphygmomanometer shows value=200 unit=mmHg
